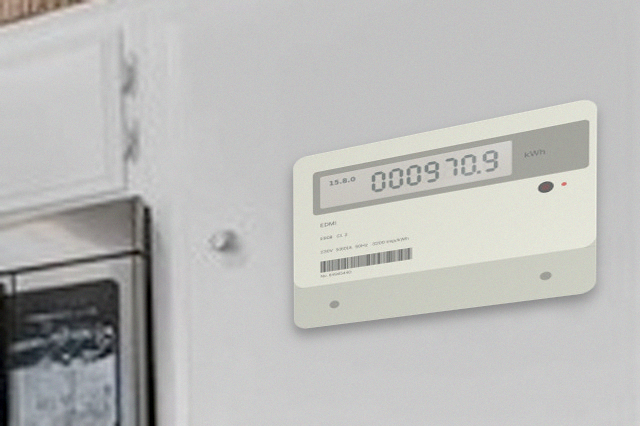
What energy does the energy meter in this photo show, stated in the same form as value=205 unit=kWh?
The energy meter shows value=970.9 unit=kWh
